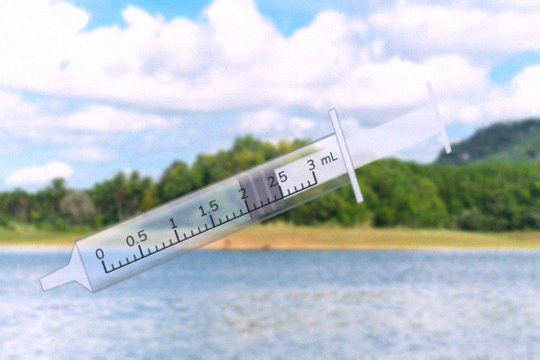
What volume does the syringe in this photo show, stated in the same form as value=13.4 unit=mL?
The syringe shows value=2 unit=mL
